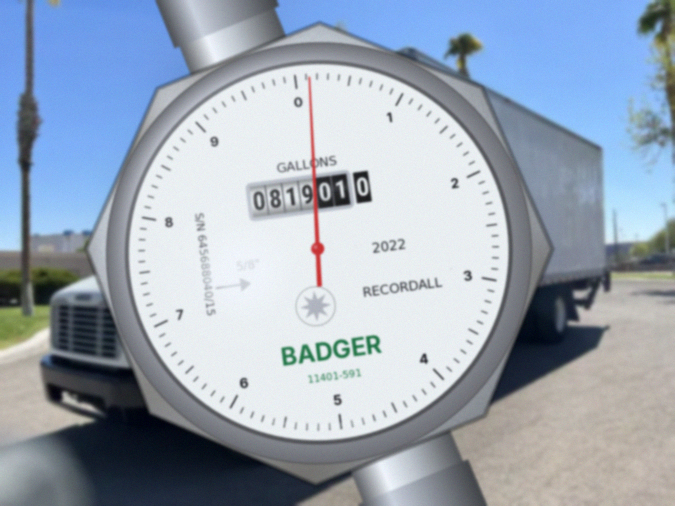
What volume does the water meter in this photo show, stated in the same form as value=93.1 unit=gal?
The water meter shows value=819010.1 unit=gal
